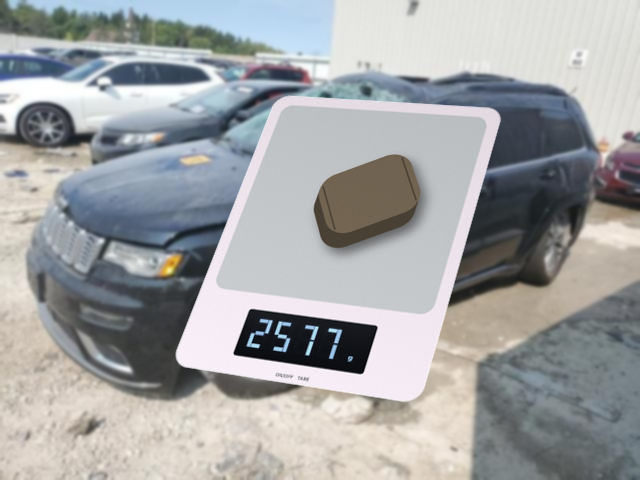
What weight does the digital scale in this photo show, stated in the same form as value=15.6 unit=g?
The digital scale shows value=2577 unit=g
